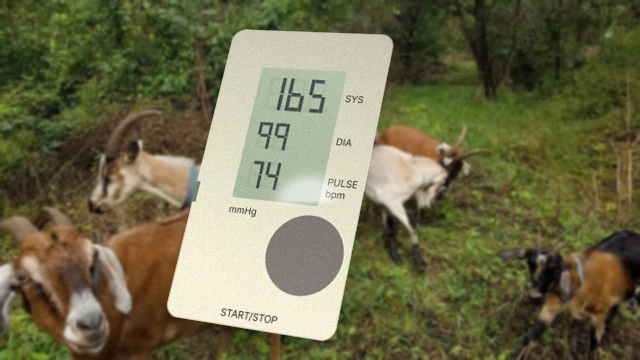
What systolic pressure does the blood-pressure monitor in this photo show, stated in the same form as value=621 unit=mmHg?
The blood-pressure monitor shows value=165 unit=mmHg
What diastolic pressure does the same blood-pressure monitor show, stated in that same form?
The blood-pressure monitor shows value=99 unit=mmHg
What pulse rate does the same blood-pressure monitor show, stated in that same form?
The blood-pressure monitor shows value=74 unit=bpm
